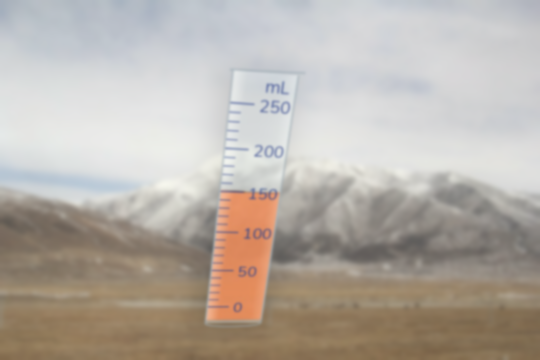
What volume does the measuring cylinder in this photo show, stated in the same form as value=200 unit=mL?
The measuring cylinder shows value=150 unit=mL
